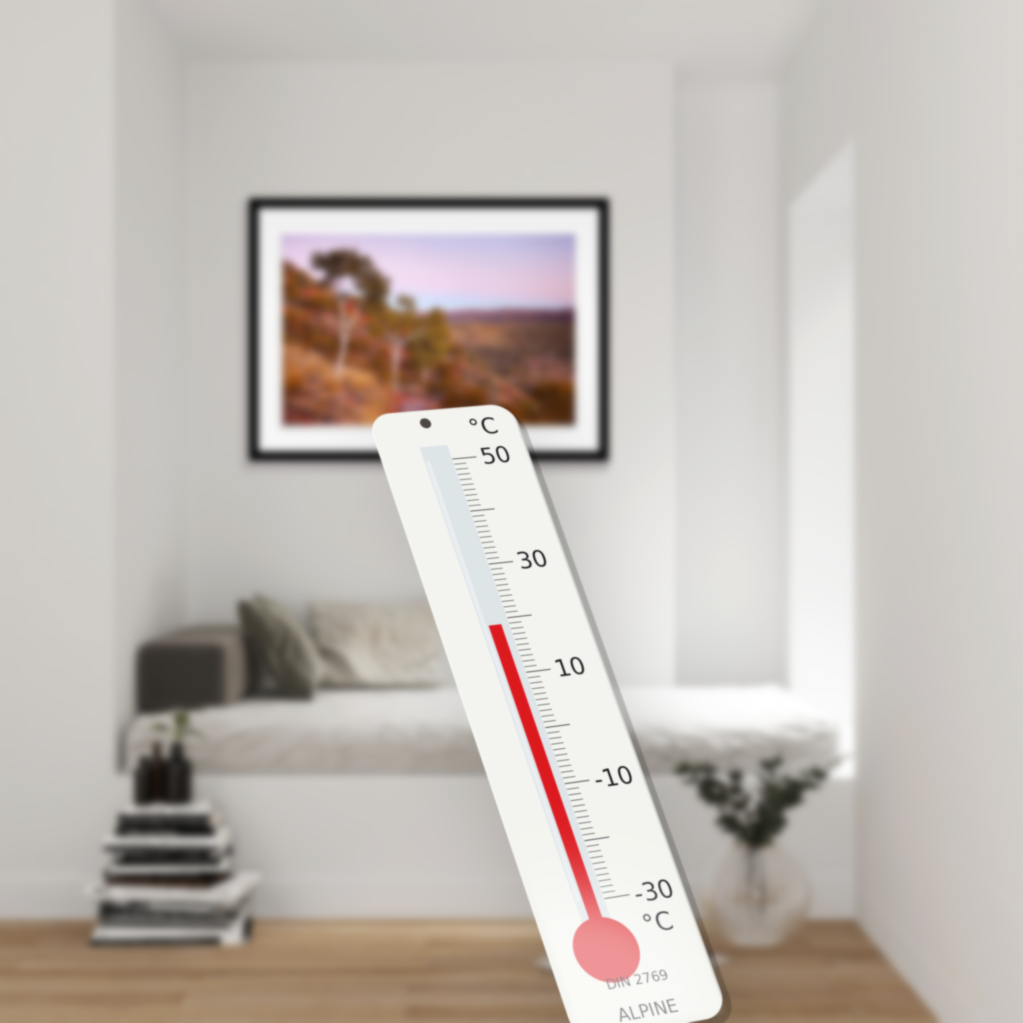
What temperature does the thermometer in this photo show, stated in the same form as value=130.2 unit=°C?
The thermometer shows value=19 unit=°C
